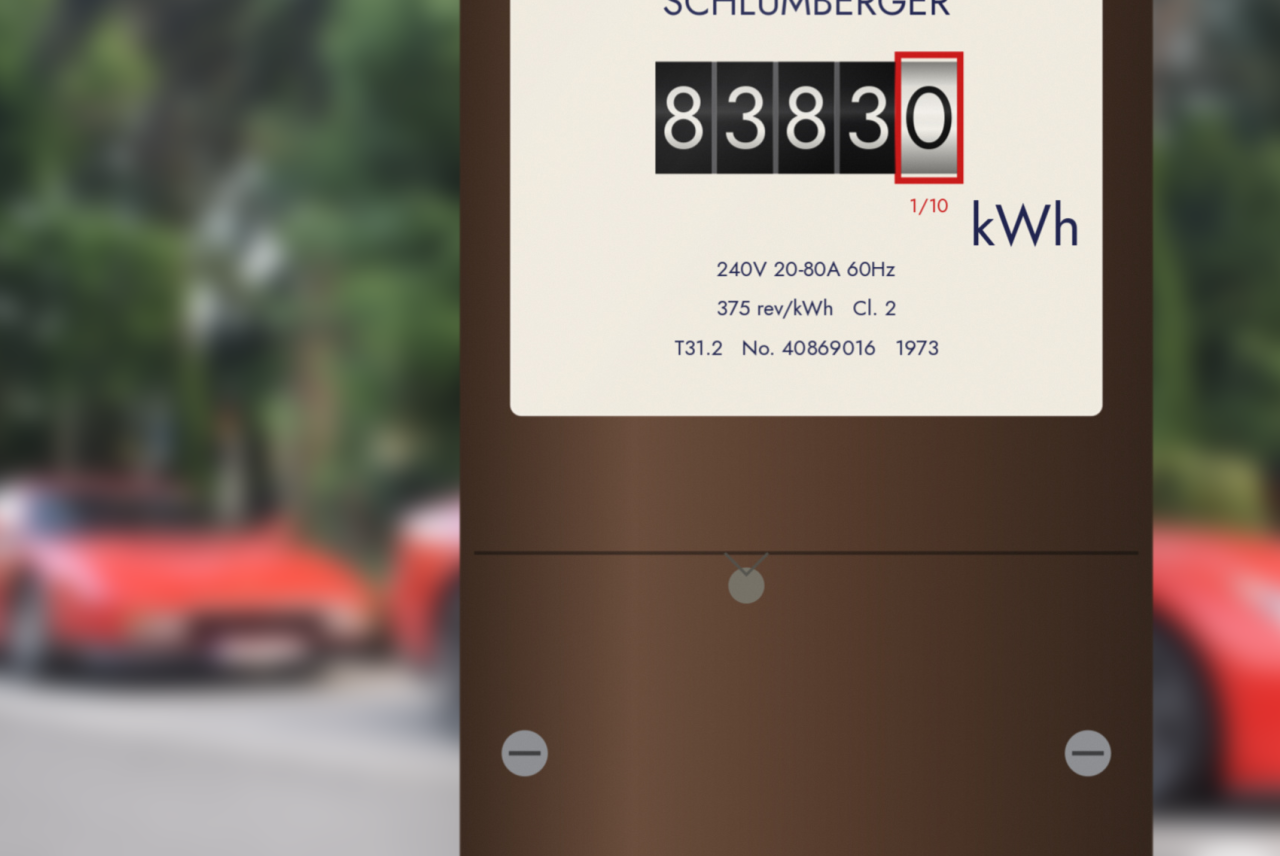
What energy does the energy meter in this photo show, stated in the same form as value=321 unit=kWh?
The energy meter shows value=8383.0 unit=kWh
